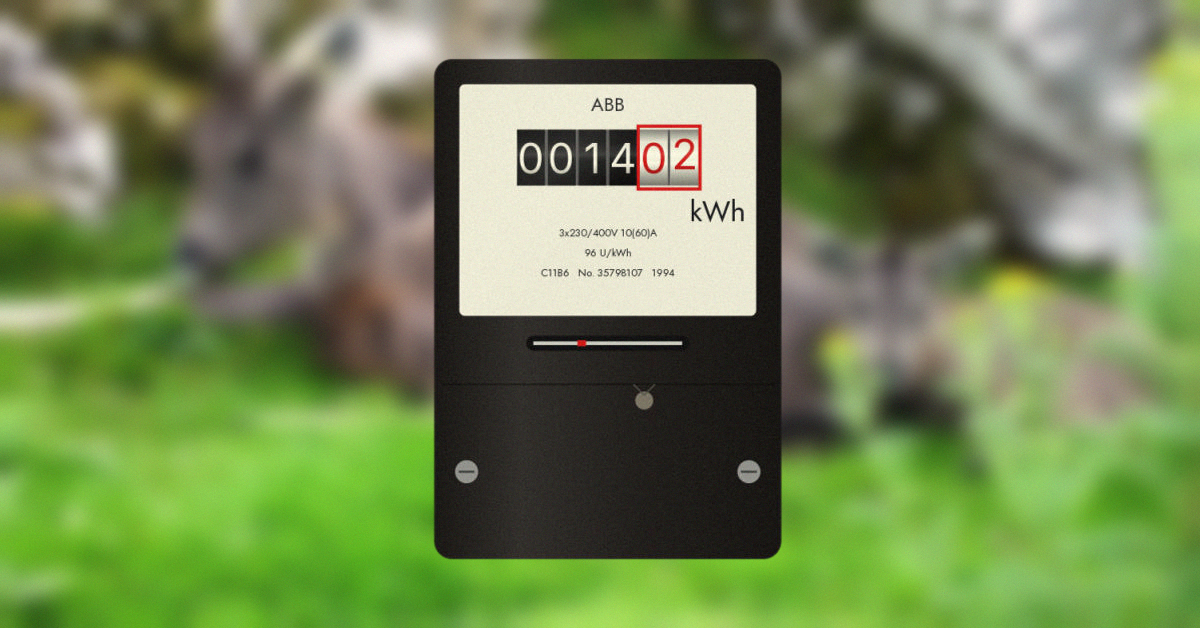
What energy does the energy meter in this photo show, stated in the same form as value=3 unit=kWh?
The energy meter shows value=14.02 unit=kWh
